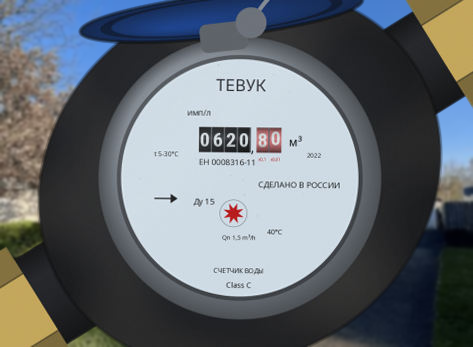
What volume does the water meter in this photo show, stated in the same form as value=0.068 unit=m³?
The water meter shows value=620.80 unit=m³
